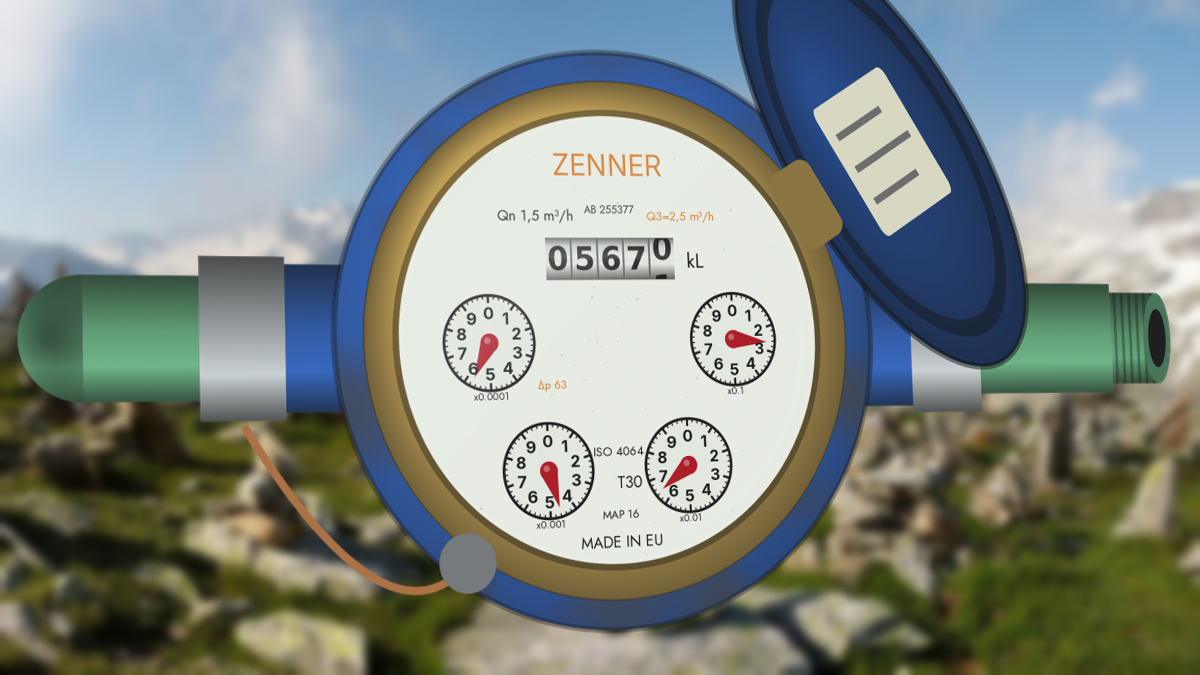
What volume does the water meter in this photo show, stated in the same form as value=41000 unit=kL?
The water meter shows value=5670.2645 unit=kL
